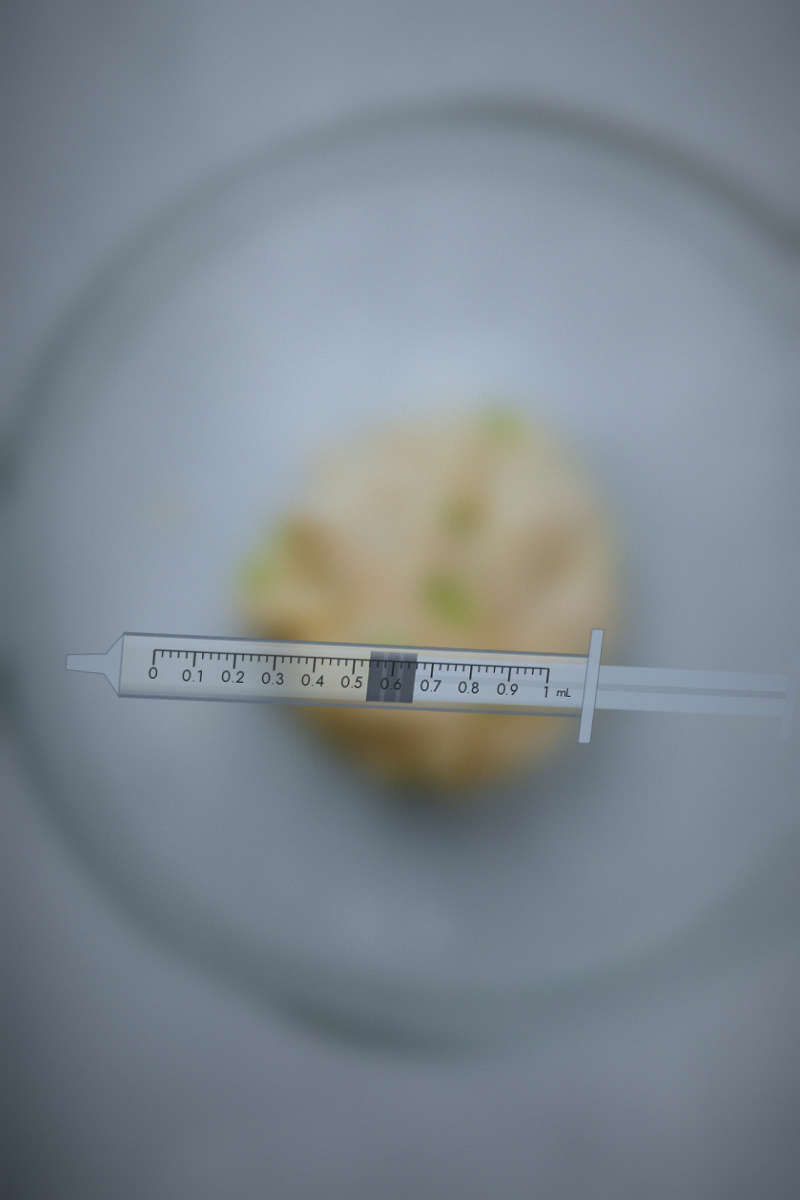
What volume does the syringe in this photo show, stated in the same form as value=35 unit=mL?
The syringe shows value=0.54 unit=mL
